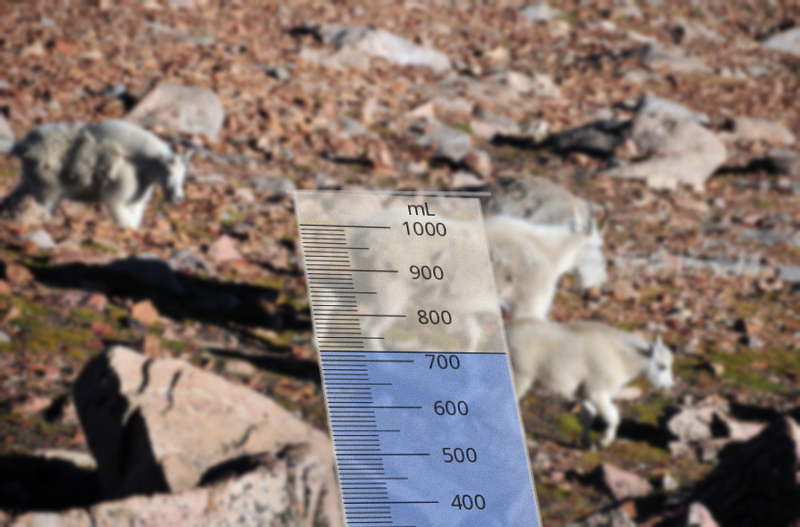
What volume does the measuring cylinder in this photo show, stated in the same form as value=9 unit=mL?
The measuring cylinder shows value=720 unit=mL
